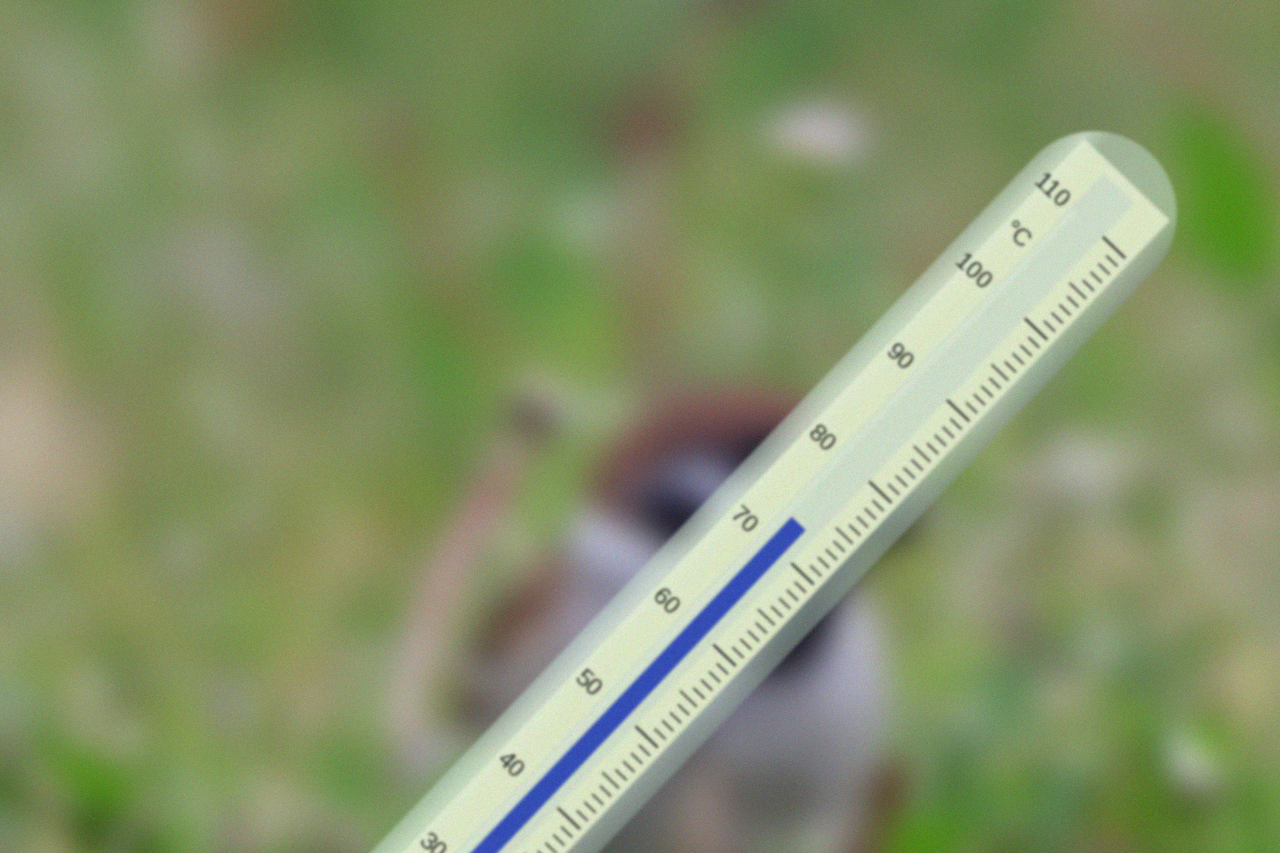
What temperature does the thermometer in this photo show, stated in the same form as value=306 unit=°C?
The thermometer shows value=73 unit=°C
